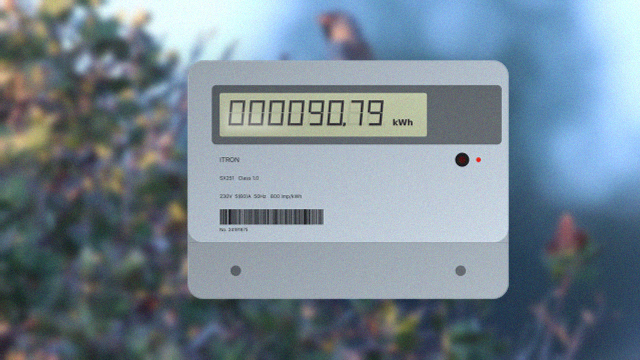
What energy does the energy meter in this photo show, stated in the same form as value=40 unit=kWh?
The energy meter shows value=90.79 unit=kWh
